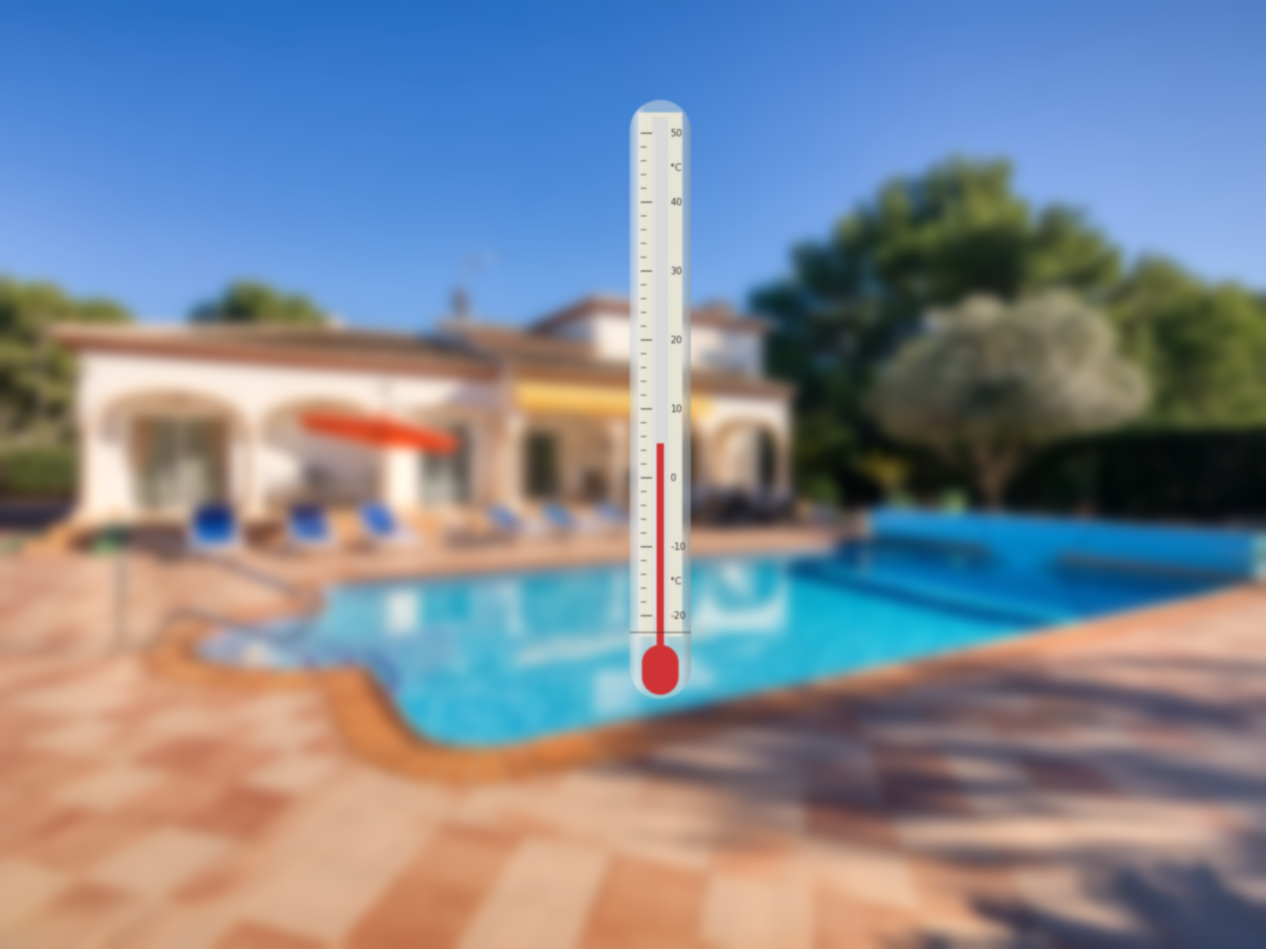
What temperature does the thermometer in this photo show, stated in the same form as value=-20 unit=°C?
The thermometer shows value=5 unit=°C
